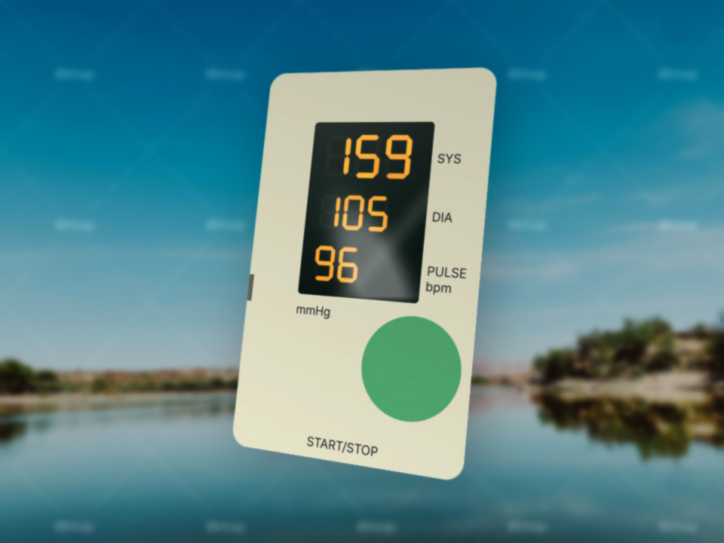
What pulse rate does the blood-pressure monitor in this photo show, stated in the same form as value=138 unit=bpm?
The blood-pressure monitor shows value=96 unit=bpm
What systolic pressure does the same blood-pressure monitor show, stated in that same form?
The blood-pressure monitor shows value=159 unit=mmHg
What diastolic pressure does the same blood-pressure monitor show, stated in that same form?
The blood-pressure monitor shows value=105 unit=mmHg
